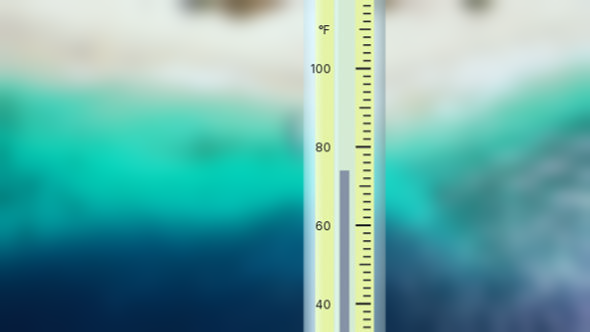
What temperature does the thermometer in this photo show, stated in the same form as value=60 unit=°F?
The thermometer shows value=74 unit=°F
